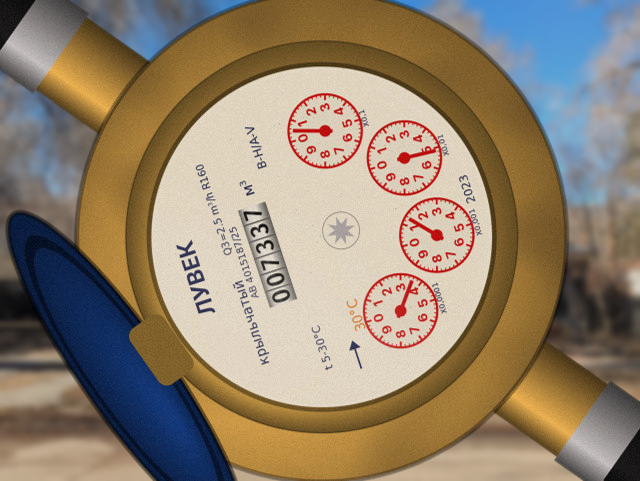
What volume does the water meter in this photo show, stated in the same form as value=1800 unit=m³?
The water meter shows value=7337.0513 unit=m³
